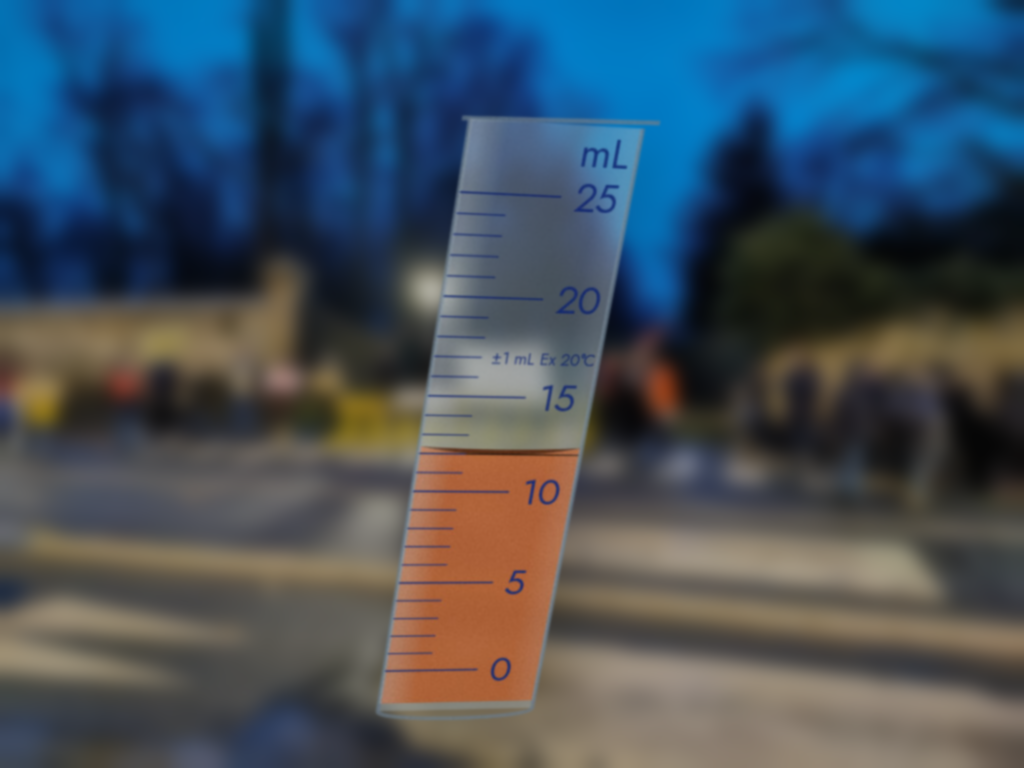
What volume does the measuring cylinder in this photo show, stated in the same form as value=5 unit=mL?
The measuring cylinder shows value=12 unit=mL
